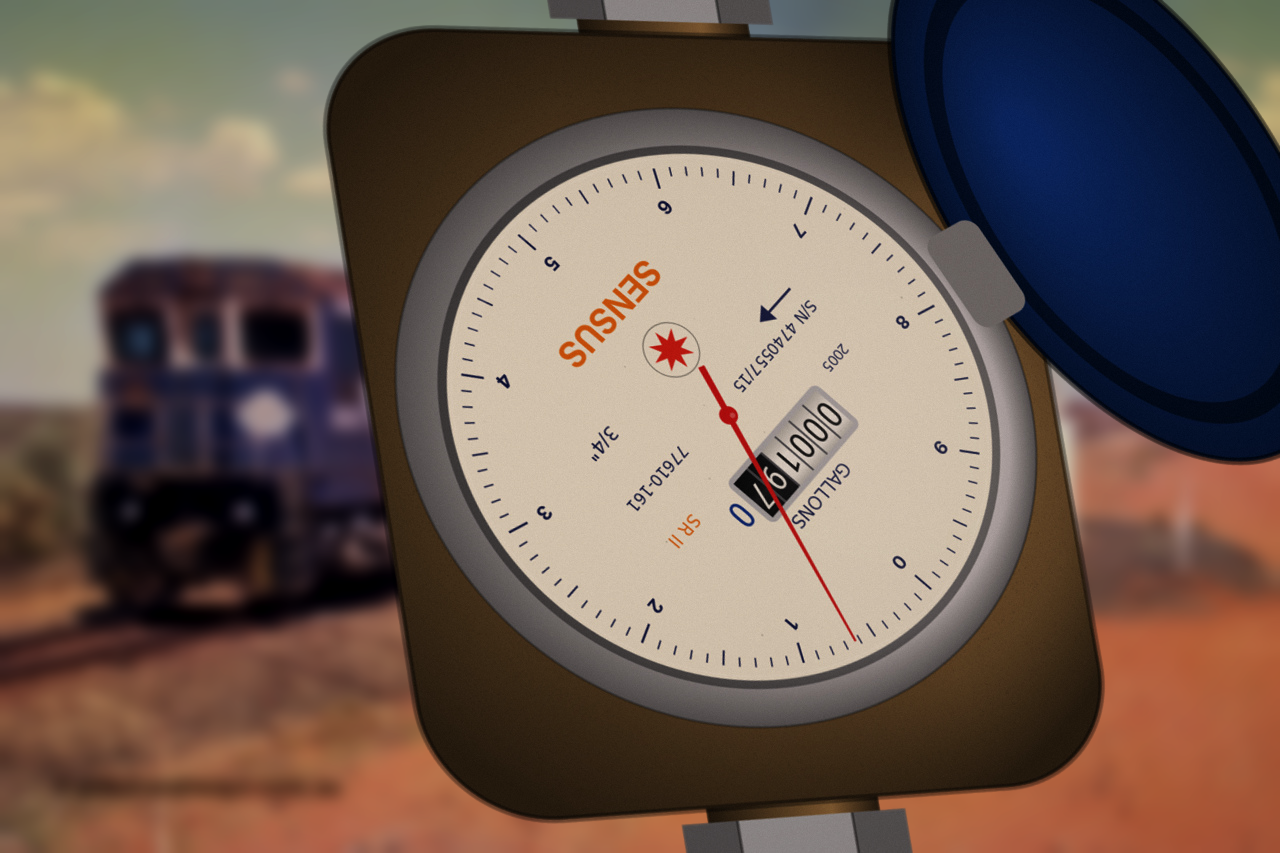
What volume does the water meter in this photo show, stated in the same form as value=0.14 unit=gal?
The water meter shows value=1970.6 unit=gal
